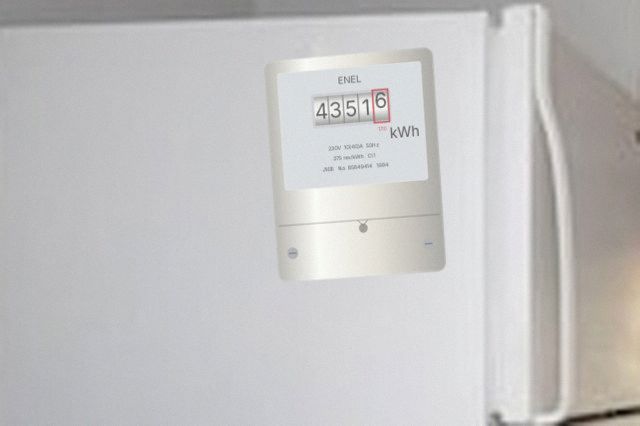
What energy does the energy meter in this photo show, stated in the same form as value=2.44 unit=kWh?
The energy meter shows value=4351.6 unit=kWh
